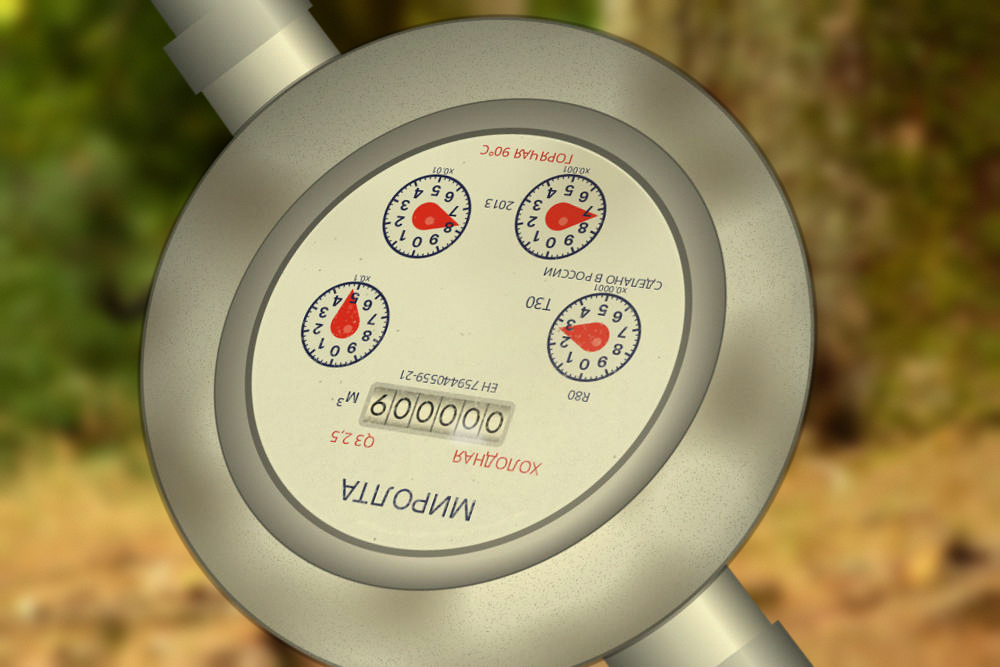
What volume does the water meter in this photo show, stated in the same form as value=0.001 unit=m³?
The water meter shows value=9.4772 unit=m³
